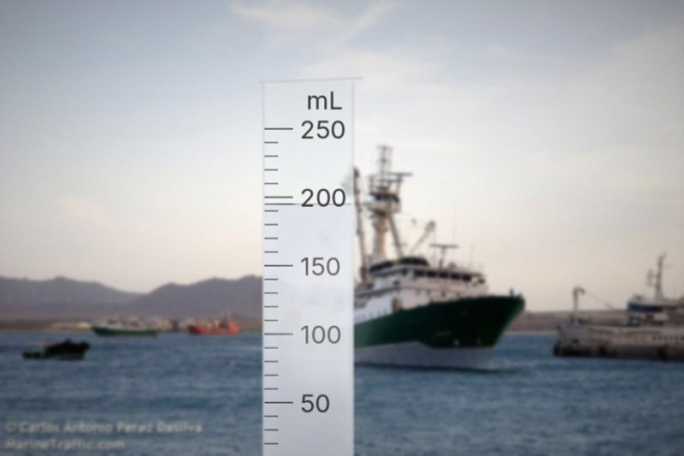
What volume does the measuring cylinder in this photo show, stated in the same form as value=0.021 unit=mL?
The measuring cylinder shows value=195 unit=mL
